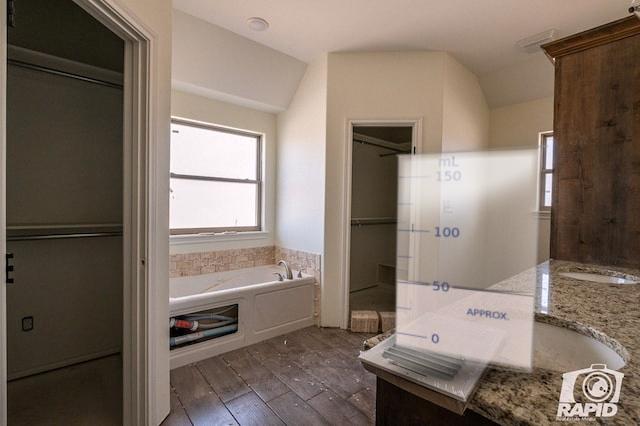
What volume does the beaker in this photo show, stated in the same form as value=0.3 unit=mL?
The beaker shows value=50 unit=mL
